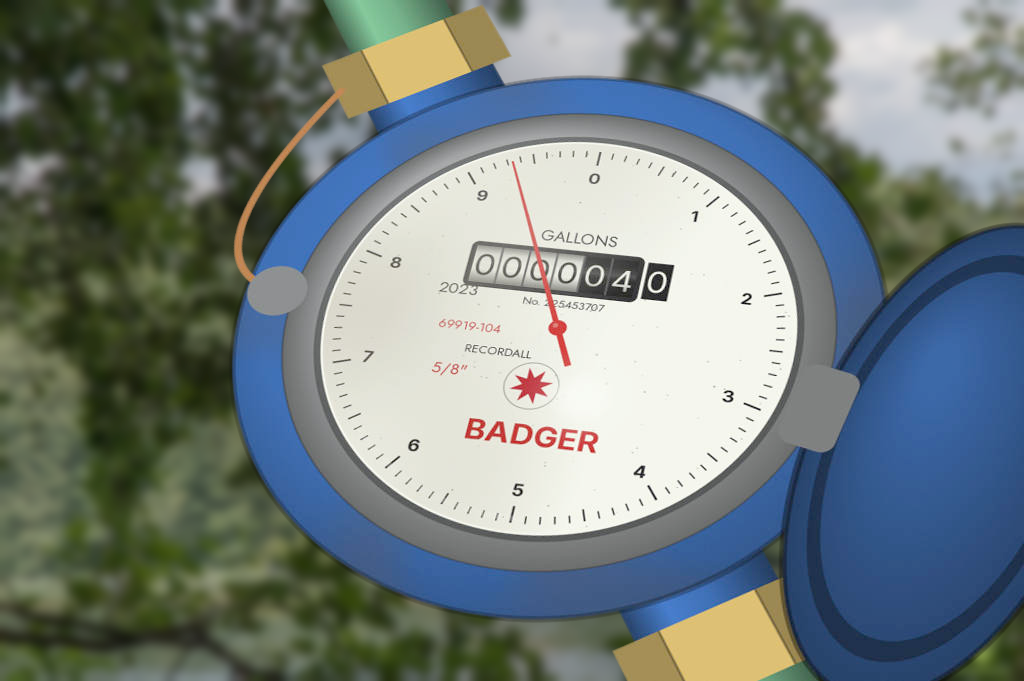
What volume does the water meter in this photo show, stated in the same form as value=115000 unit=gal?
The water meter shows value=39.3 unit=gal
